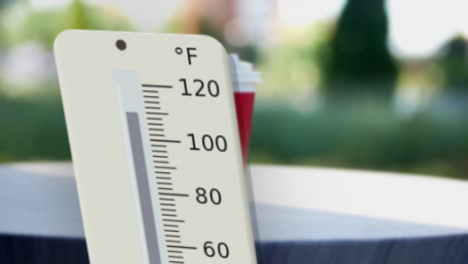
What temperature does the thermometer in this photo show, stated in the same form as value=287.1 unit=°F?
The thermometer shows value=110 unit=°F
